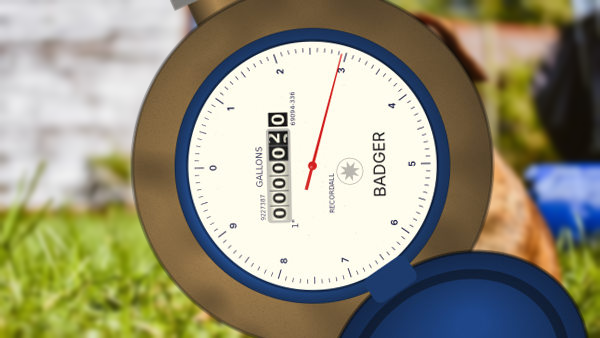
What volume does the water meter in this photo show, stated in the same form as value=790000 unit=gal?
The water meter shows value=22.9 unit=gal
